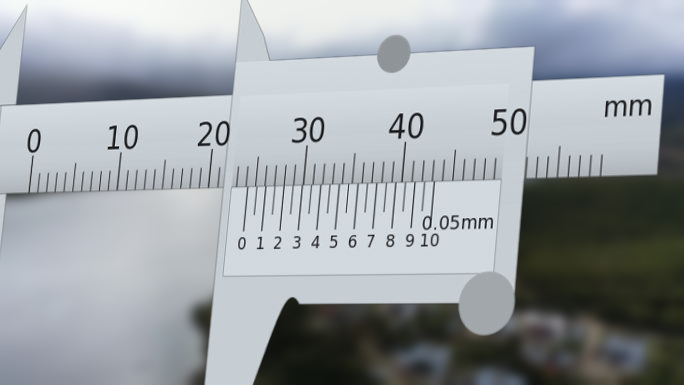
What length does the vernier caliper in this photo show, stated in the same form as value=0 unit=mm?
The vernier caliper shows value=24.2 unit=mm
